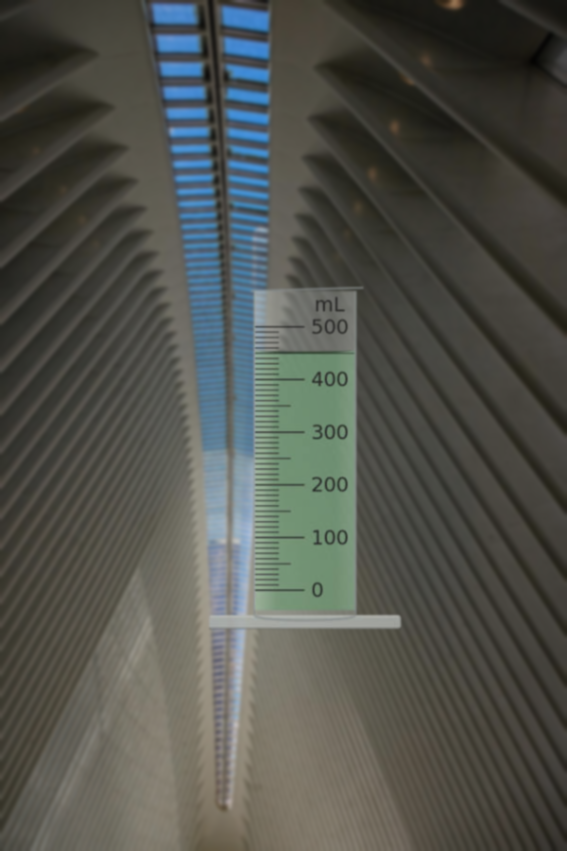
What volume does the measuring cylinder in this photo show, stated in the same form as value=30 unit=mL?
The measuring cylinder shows value=450 unit=mL
